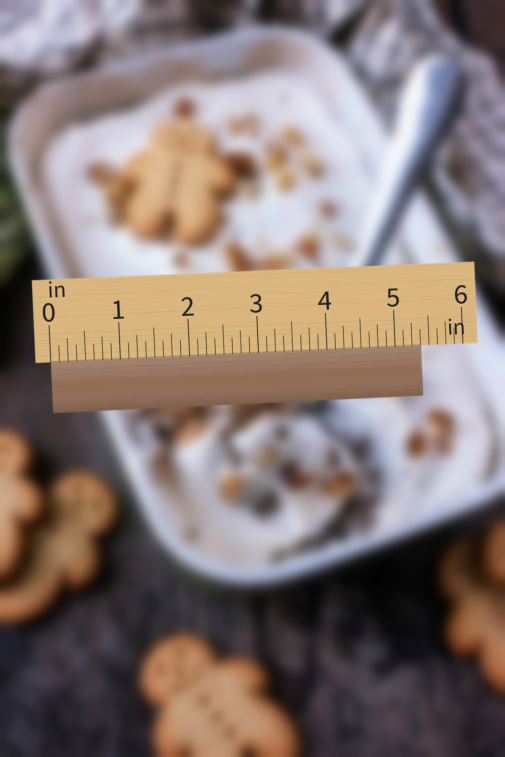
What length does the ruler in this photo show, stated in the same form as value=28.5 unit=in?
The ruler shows value=5.375 unit=in
